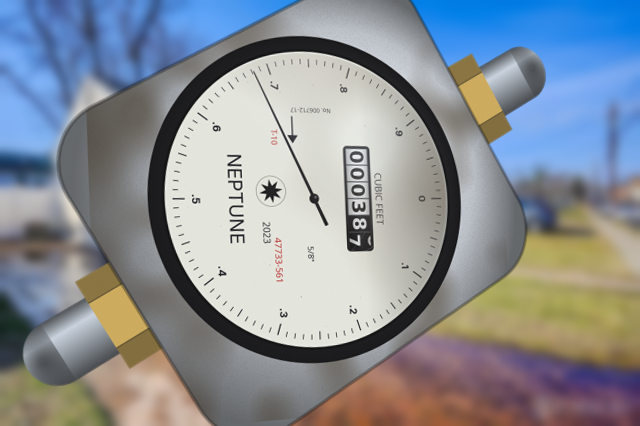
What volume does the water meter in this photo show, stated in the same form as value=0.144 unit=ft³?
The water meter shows value=386.68 unit=ft³
